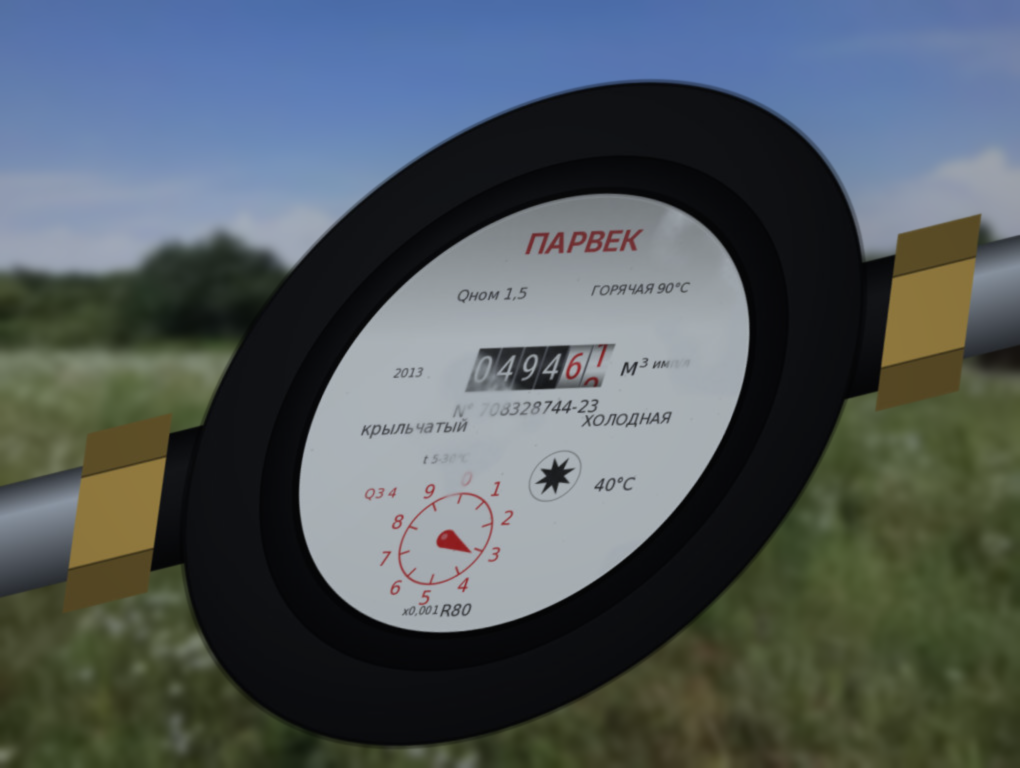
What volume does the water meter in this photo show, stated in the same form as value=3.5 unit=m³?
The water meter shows value=494.613 unit=m³
